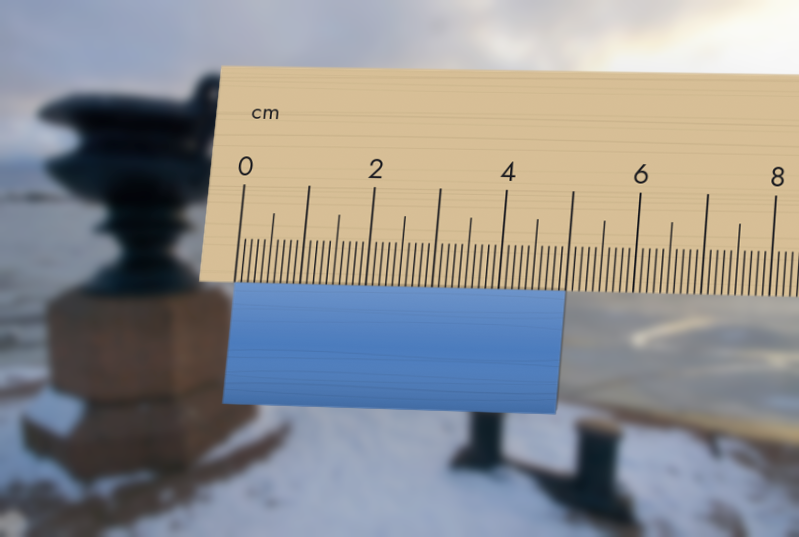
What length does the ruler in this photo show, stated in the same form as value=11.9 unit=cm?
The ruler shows value=5 unit=cm
